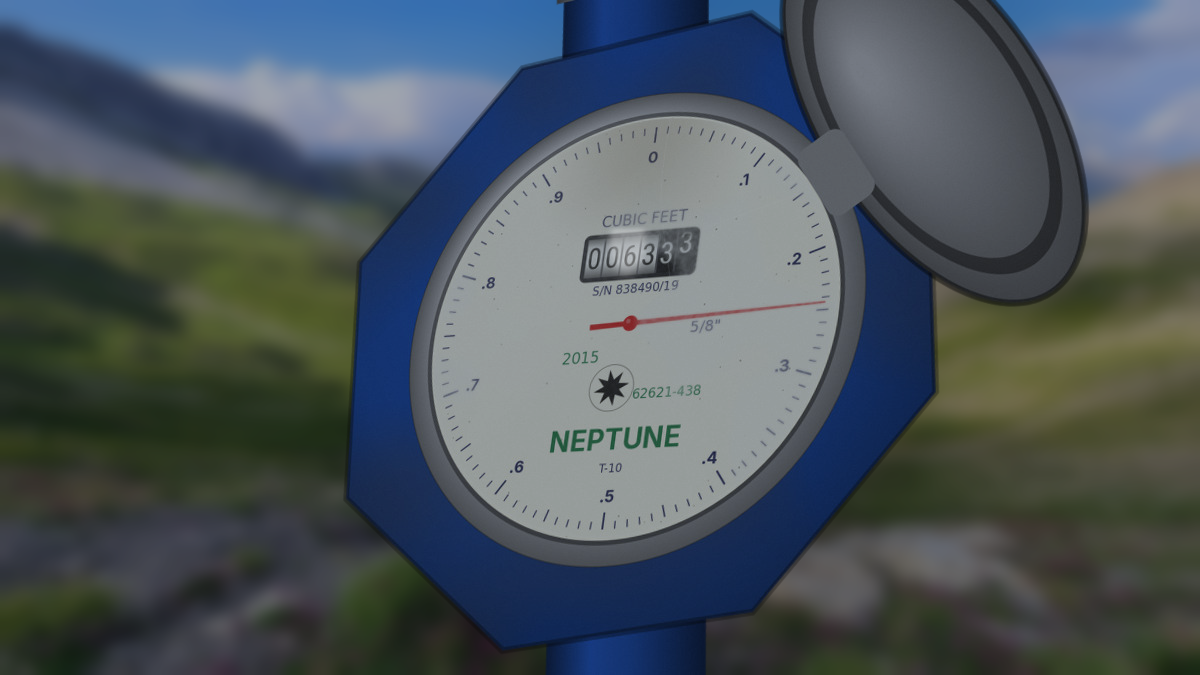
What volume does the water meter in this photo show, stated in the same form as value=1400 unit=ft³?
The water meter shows value=6333.24 unit=ft³
